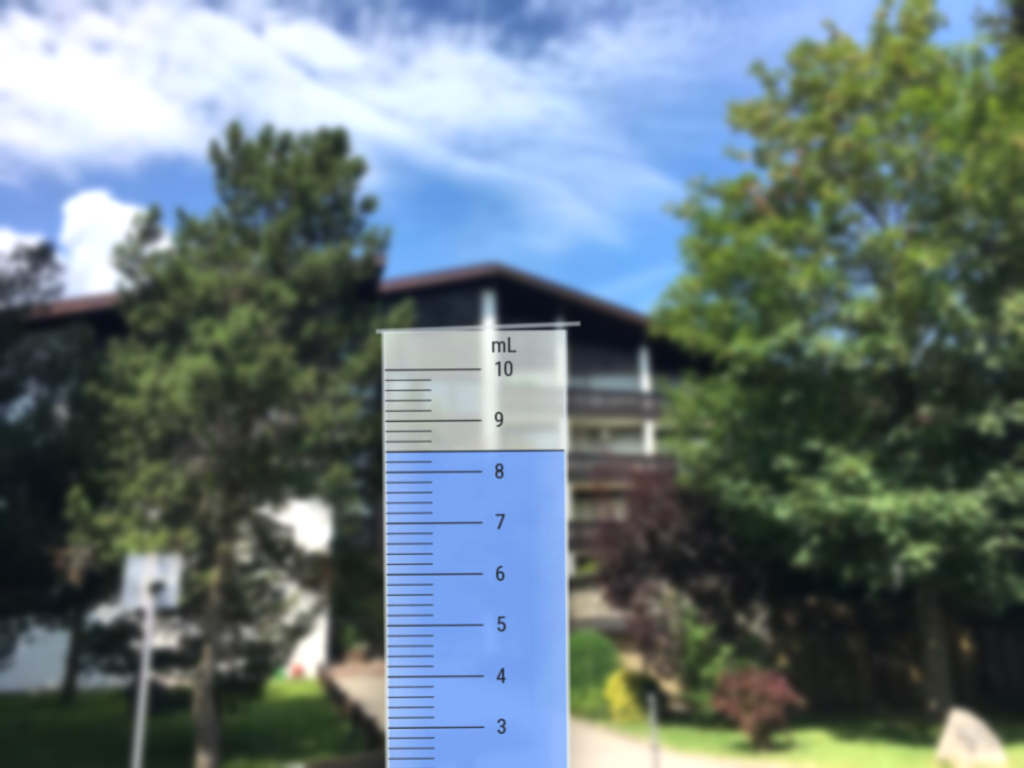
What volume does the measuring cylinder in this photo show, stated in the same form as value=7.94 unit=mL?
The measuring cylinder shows value=8.4 unit=mL
